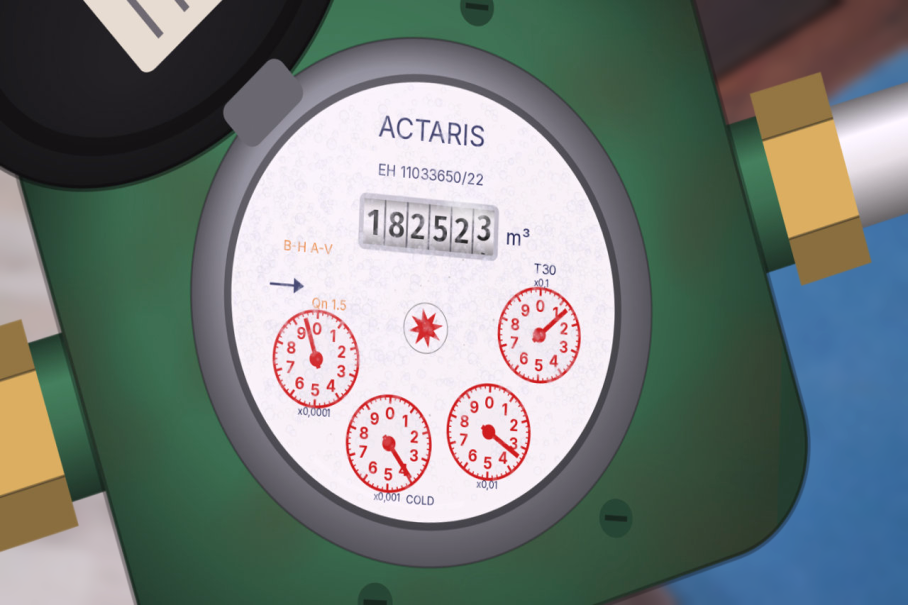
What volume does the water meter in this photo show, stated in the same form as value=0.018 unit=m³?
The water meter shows value=182523.1339 unit=m³
